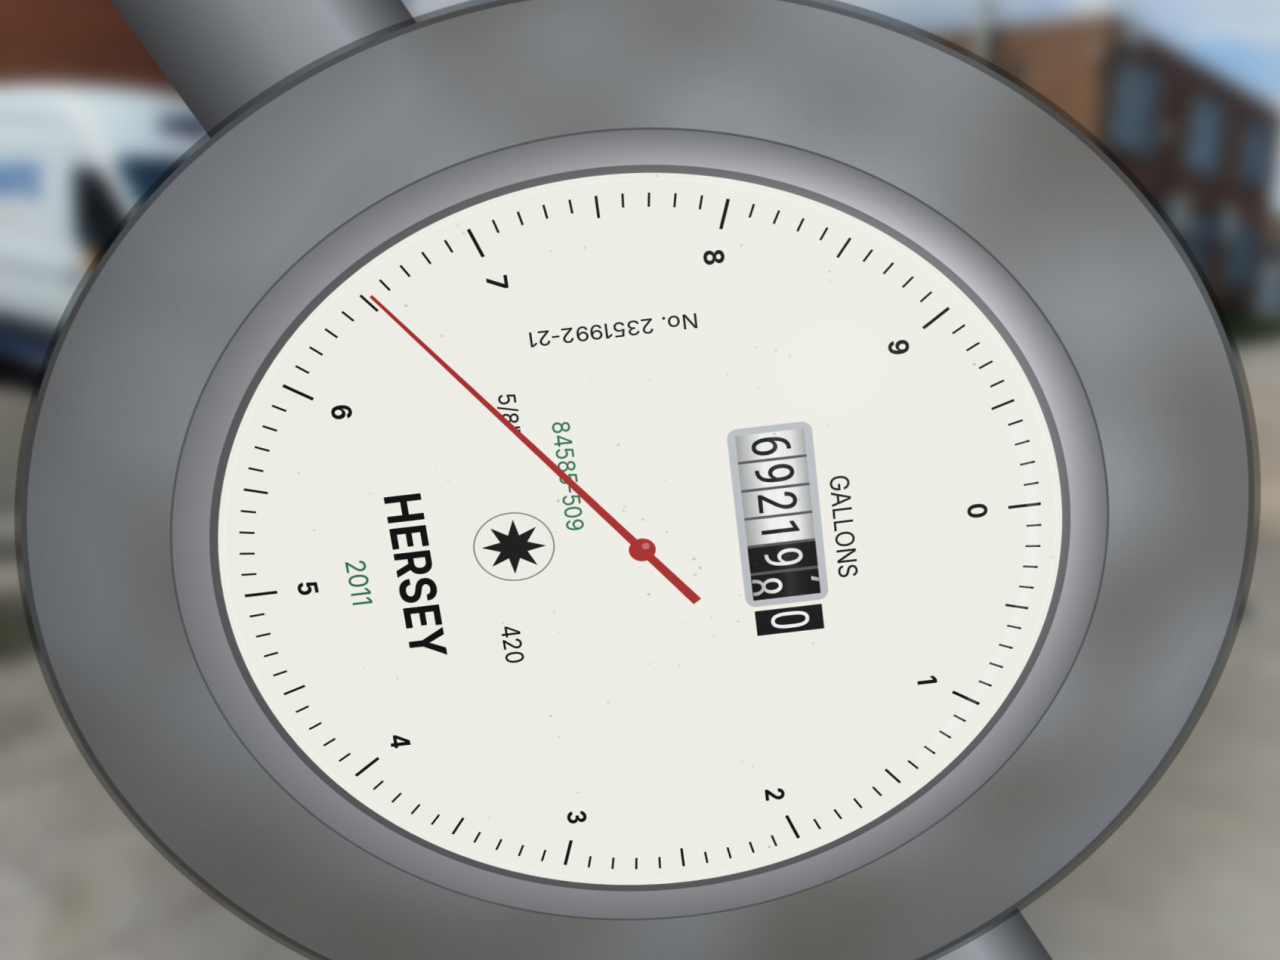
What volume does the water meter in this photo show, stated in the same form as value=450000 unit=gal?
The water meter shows value=6921976.5 unit=gal
